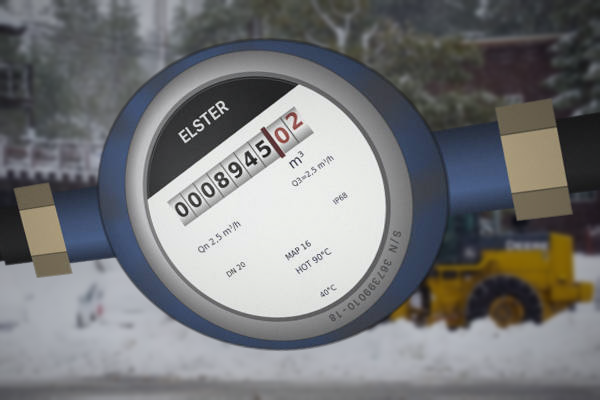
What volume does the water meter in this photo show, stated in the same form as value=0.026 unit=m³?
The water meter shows value=8945.02 unit=m³
